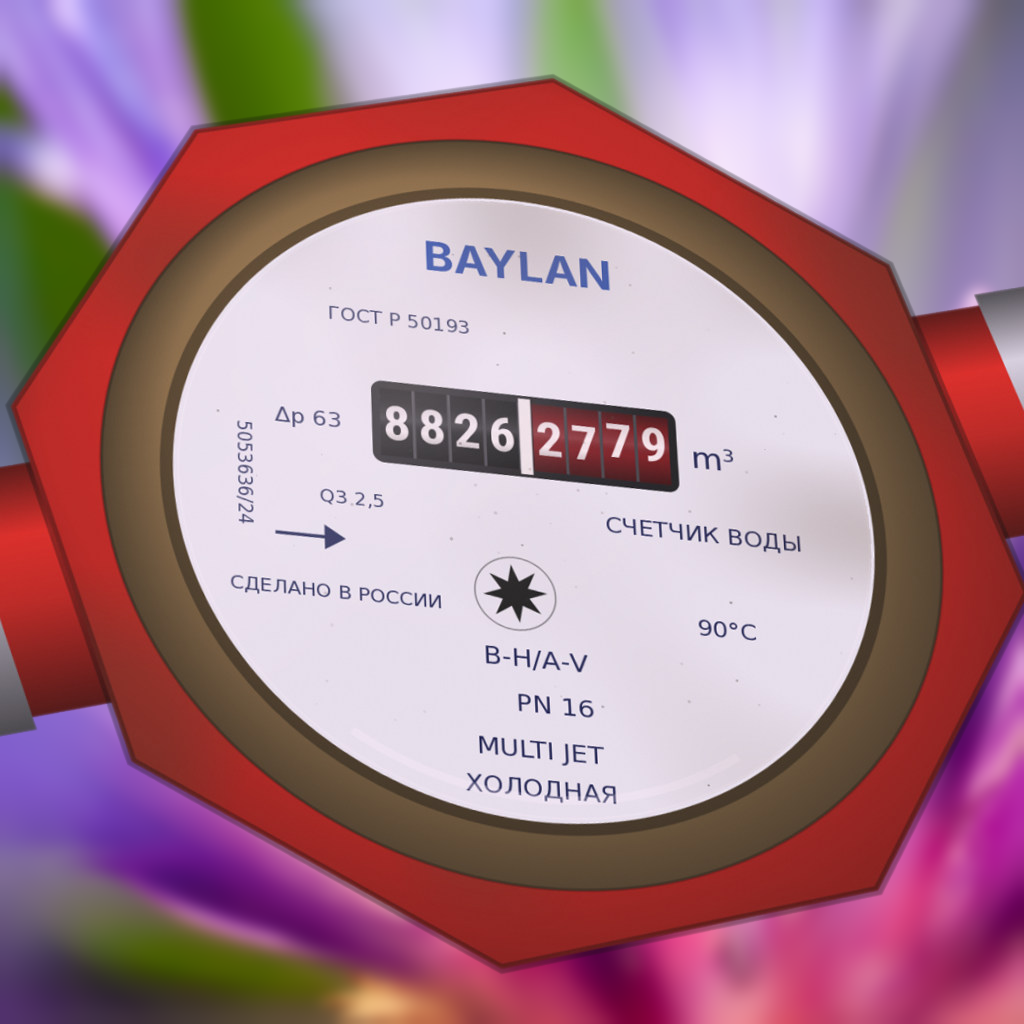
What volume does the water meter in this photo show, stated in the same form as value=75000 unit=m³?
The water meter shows value=8826.2779 unit=m³
